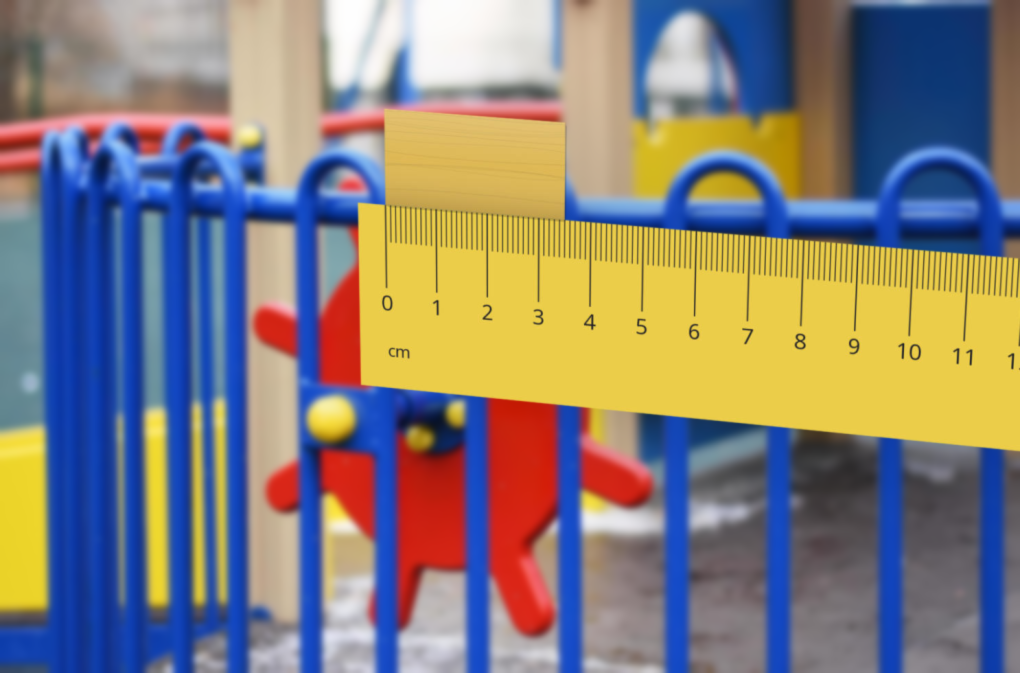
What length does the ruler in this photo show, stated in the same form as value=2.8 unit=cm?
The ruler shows value=3.5 unit=cm
